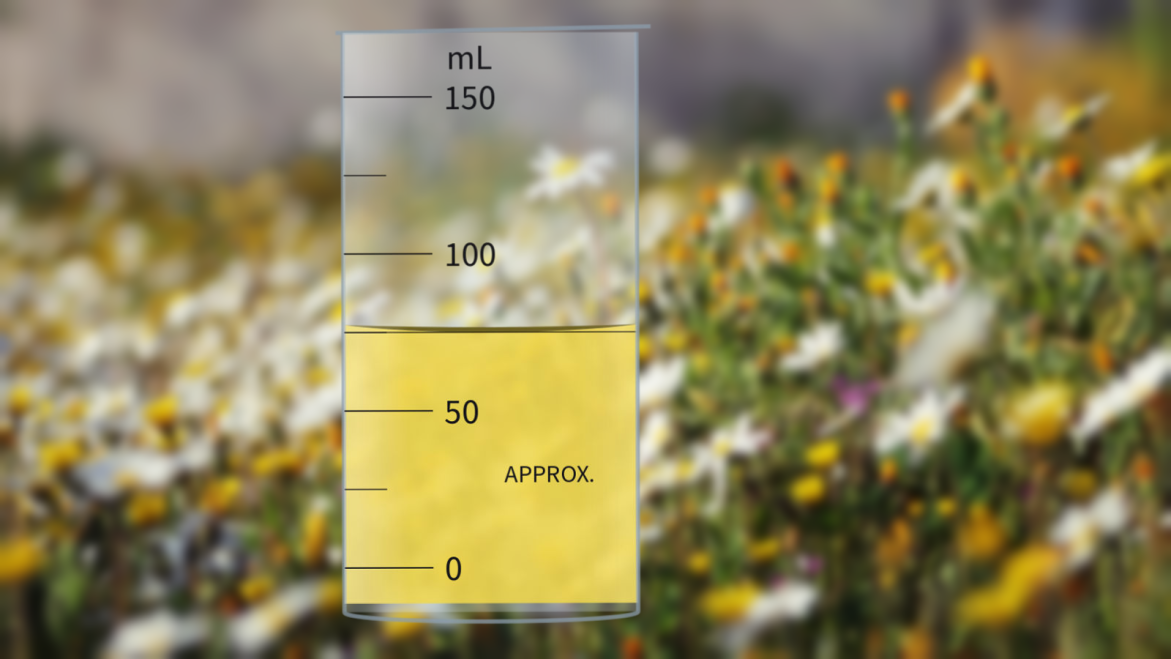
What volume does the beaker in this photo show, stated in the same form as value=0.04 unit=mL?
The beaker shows value=75 unit=mL
